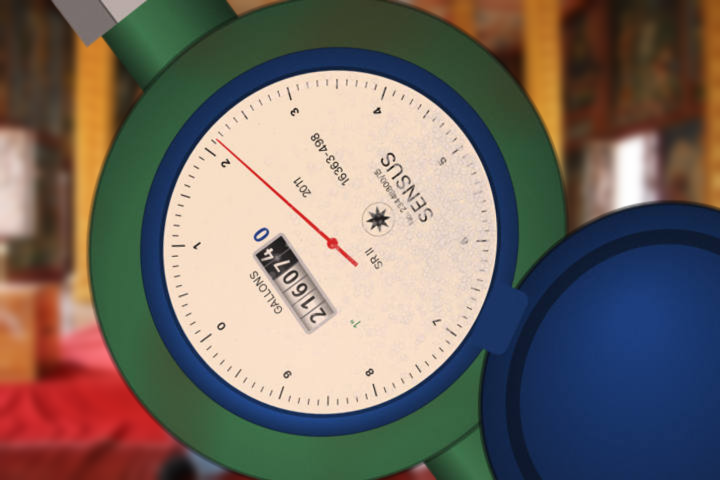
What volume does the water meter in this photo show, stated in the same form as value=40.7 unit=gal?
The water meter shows value=2160742.1 unit=gal
